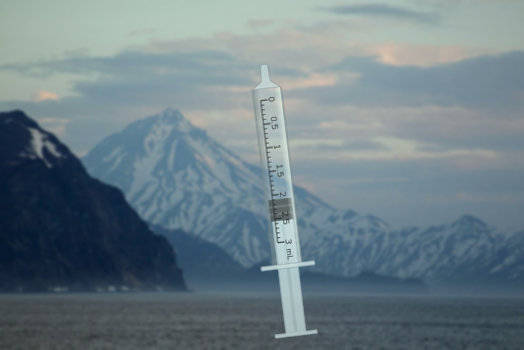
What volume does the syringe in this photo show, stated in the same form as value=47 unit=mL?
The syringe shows value=2.1 unit=mL
